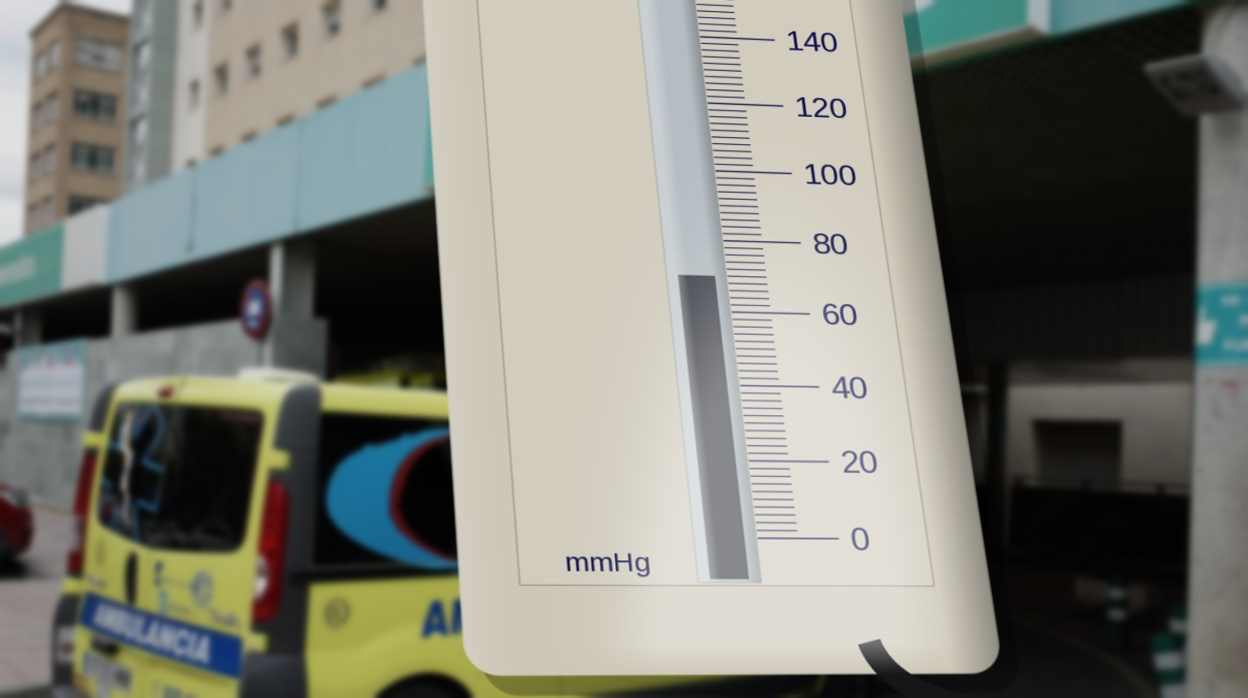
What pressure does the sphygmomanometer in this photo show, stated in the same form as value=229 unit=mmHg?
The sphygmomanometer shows value=70 unit=mmHg
